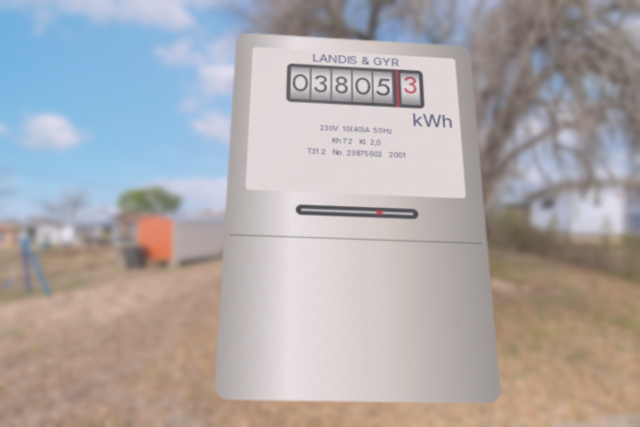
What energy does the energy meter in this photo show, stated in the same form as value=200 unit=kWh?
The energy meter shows value=3805.3 unit=kWh
